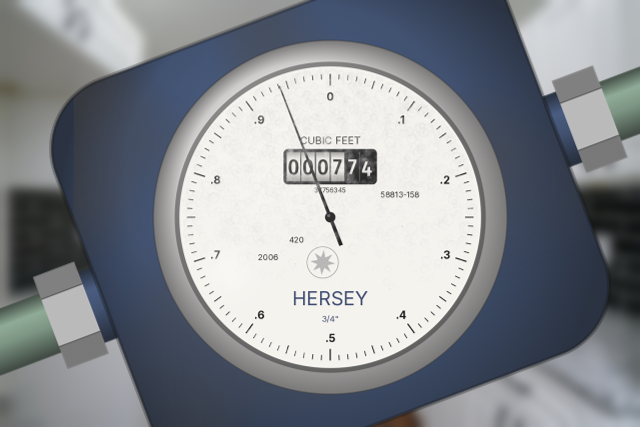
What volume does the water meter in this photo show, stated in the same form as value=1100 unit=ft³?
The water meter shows value=773.94 unit=ft³
